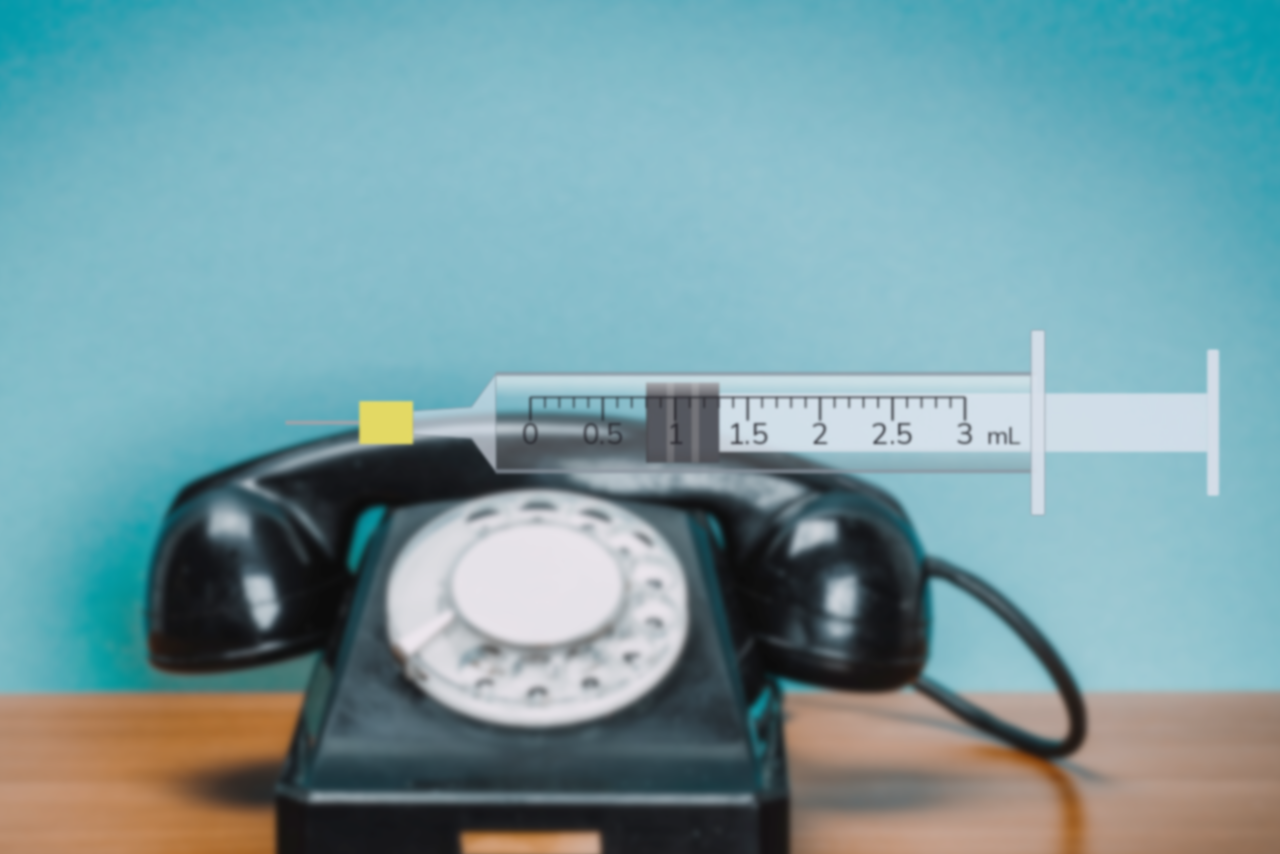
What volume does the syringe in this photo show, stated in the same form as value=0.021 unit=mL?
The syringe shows value=0.8 unit=mL
